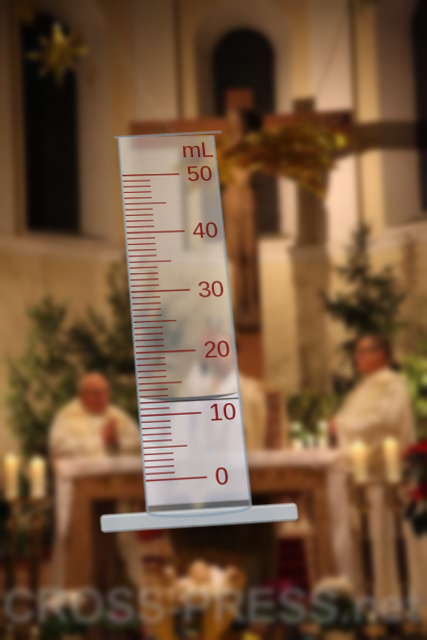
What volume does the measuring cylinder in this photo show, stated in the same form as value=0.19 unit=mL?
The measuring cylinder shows value=12 unit=mL
